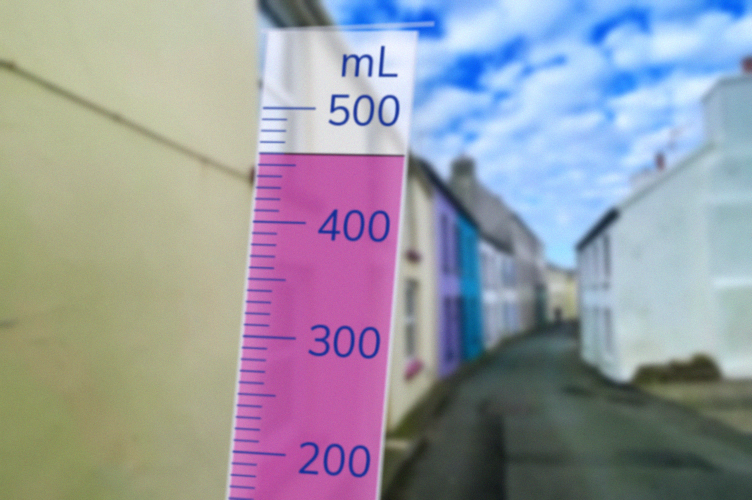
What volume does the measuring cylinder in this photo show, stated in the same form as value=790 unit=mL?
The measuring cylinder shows value=460 unit=mL
